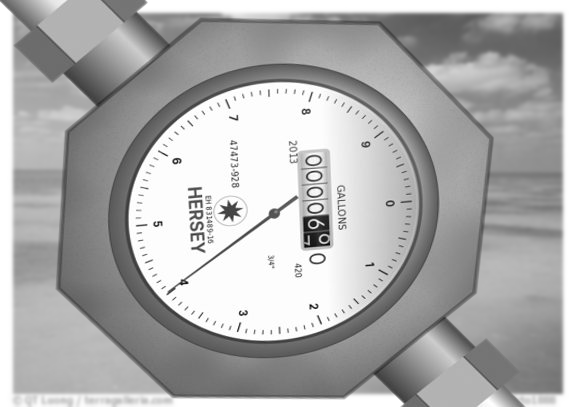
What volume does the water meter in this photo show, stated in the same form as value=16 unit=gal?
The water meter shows value=664.0 unit=gal
